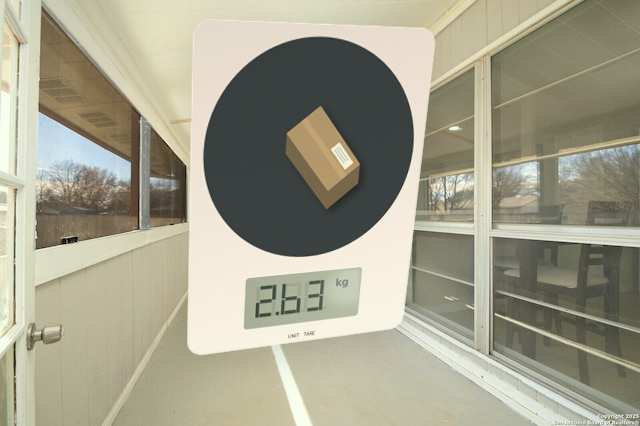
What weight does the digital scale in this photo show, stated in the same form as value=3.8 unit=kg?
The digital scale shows value=2.63 unit=kg
